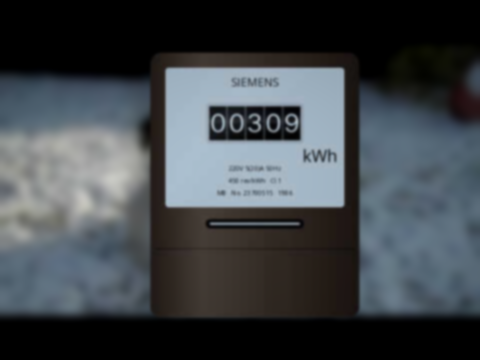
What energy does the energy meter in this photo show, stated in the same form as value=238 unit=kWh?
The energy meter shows value=309 unit=kWh
